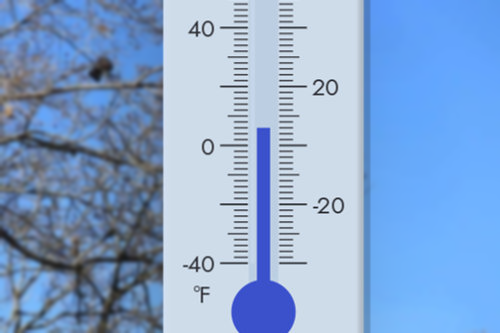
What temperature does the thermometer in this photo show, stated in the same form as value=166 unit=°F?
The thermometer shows value=6 unit=°F
